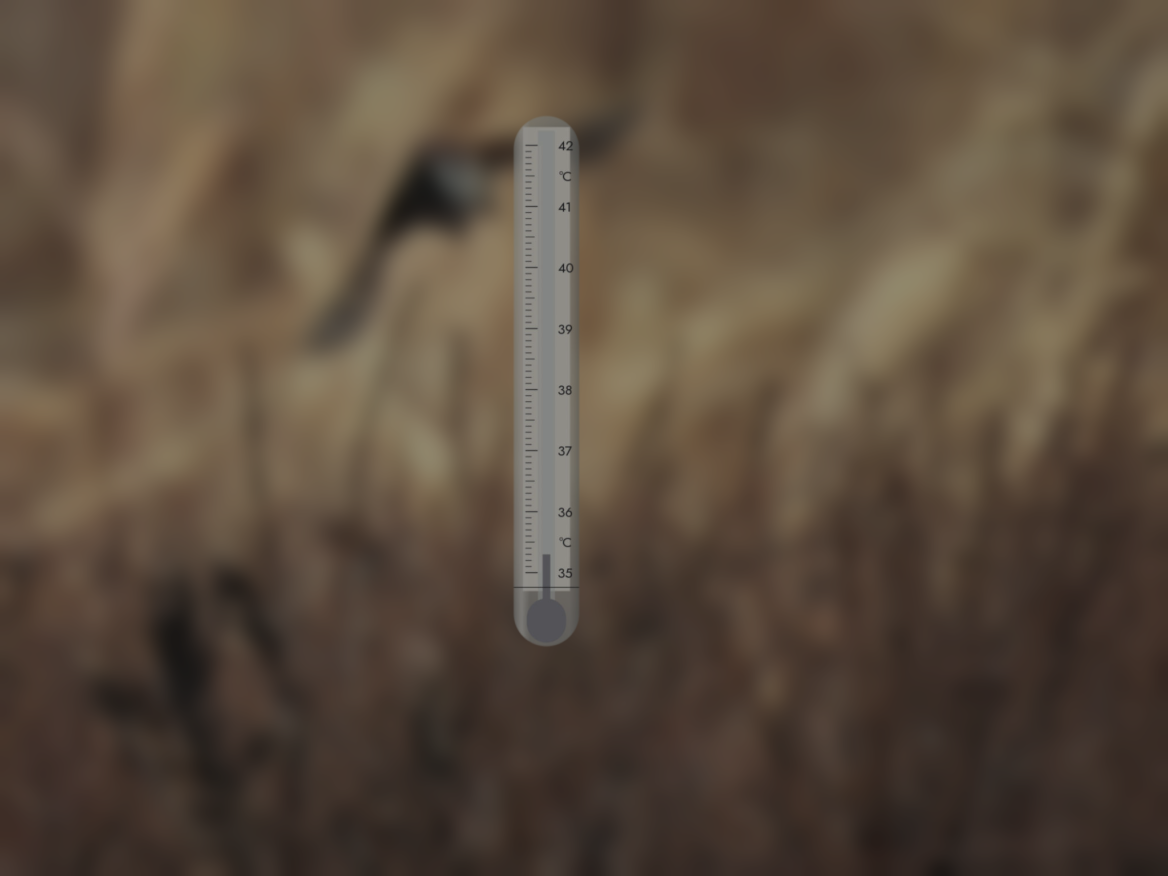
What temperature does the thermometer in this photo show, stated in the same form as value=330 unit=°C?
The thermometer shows value=35.3 unit=°C
